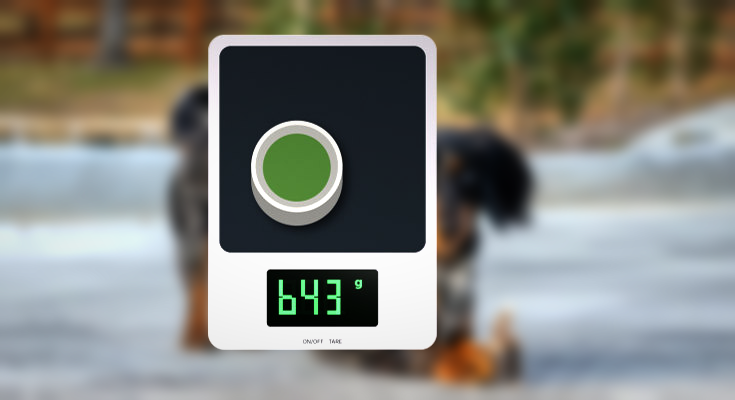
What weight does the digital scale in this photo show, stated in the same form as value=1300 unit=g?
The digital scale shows value=643 unit=g
